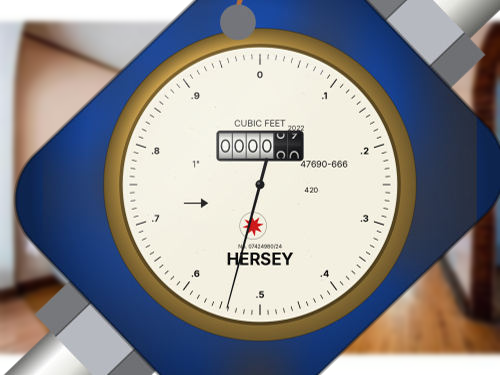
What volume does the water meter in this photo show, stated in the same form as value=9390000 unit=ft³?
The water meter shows value=89.54 unit=ft³
